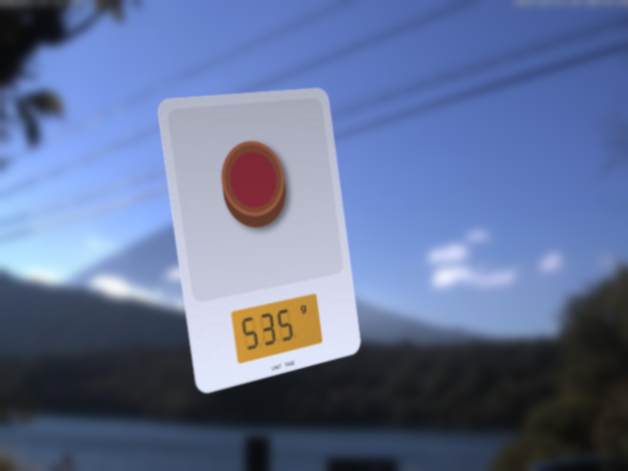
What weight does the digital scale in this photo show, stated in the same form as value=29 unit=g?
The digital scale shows value=535 unit=g
